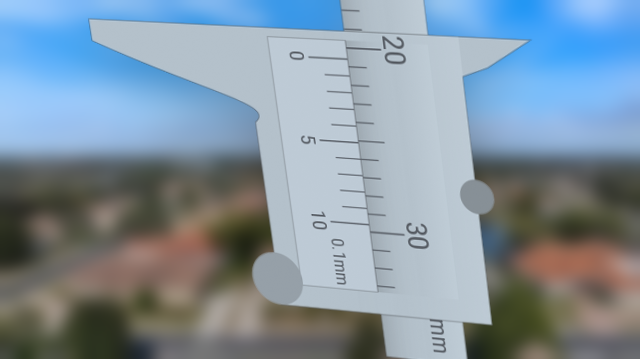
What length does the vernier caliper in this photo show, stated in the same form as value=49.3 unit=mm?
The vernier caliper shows value=20.6 unit=mm
